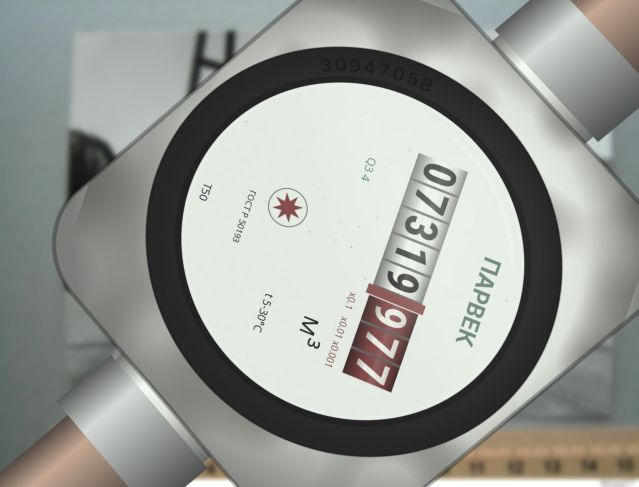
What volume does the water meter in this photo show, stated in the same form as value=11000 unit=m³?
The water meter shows value=7319.977 unit=m³
